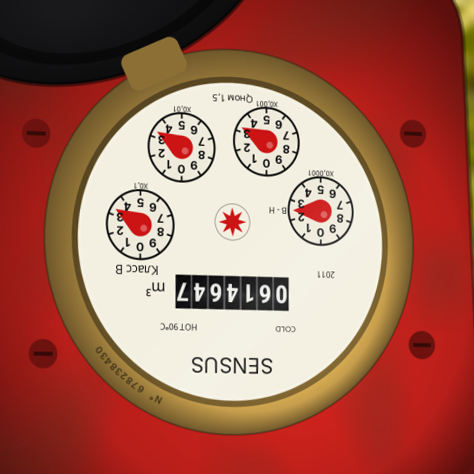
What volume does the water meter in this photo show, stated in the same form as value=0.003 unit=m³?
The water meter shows value=614647.3332 unit=m³
